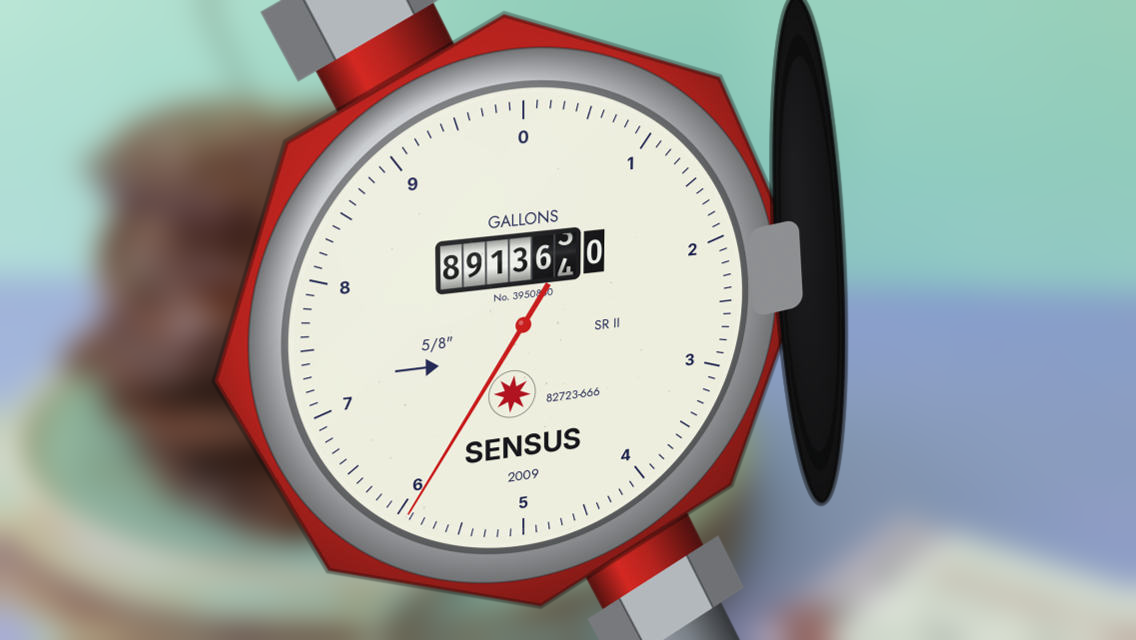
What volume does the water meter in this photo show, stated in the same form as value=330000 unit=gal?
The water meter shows value=8913635.9 unit=gal
